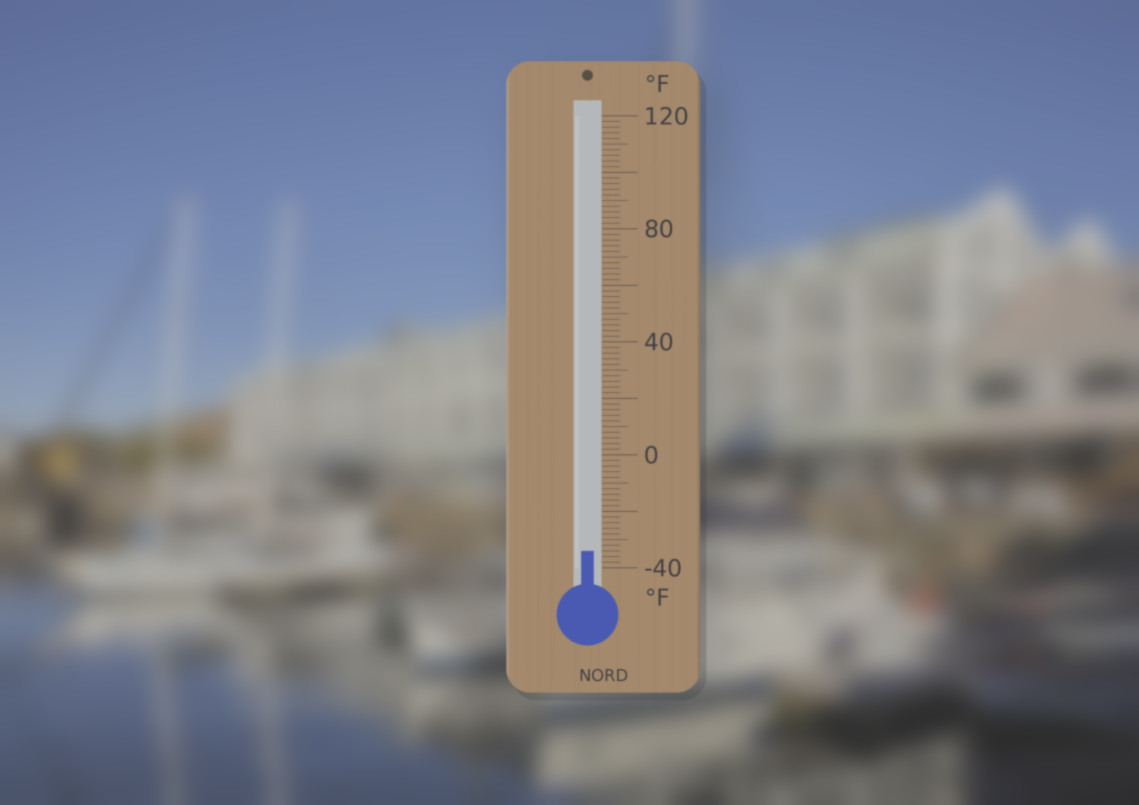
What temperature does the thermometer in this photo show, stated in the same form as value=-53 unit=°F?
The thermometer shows value=-34 unit=°F
